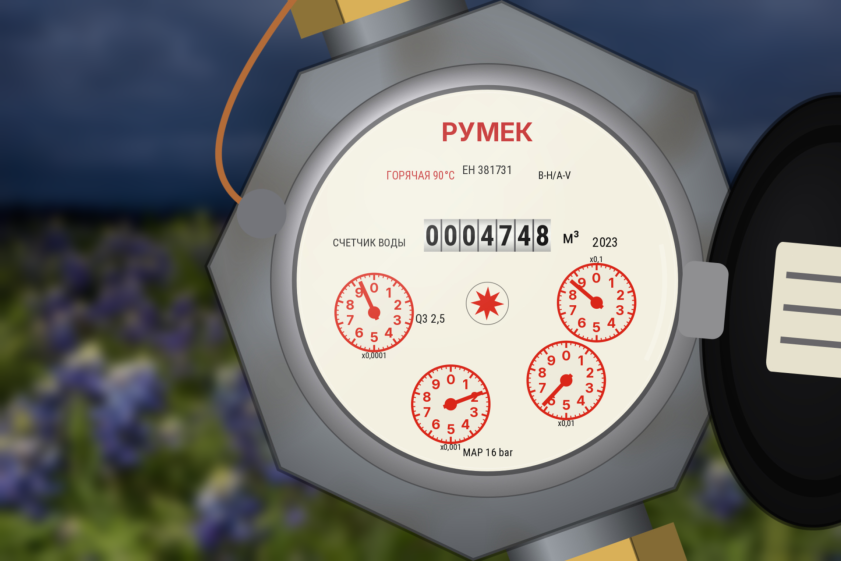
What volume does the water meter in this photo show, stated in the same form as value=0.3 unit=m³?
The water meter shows value=4748.8619 unit=m³
